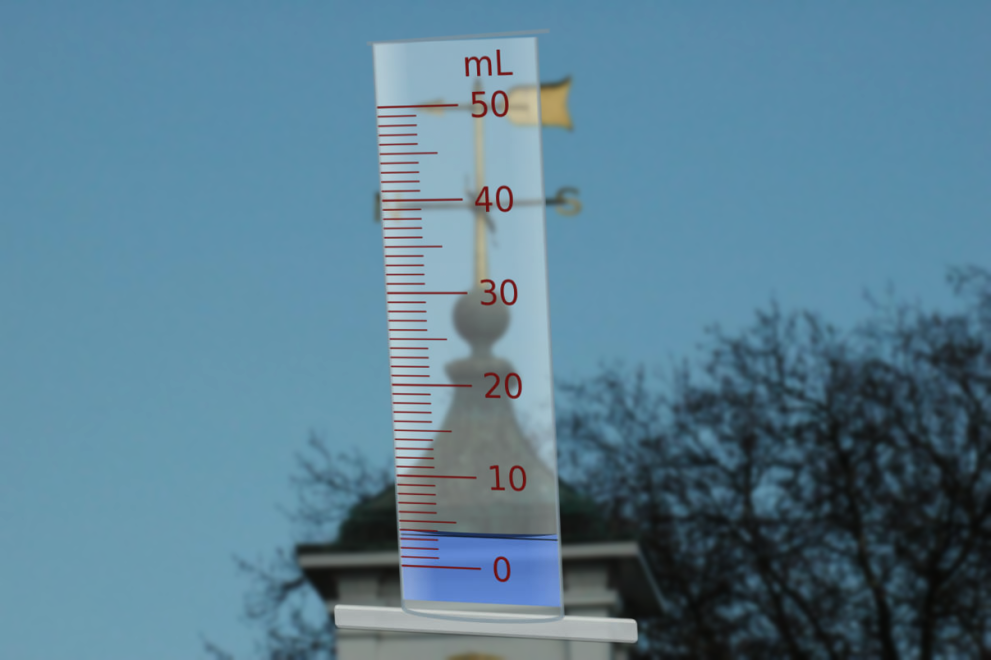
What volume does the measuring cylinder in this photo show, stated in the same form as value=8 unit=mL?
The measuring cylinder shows value=3.5 unit=mL
